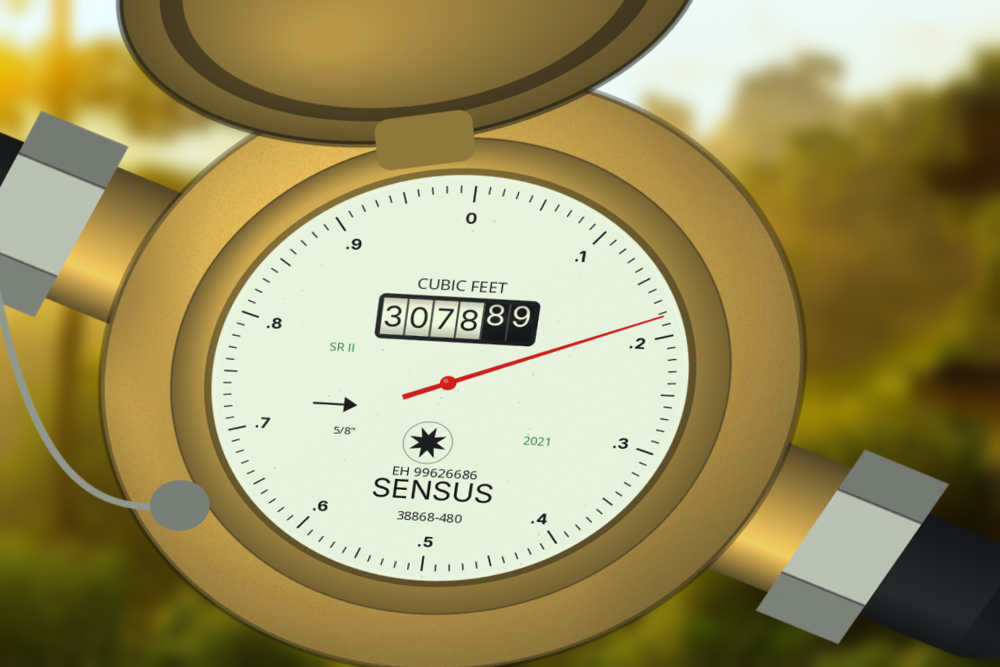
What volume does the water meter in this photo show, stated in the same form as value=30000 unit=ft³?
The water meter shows value=307889.18 unit=ft³
